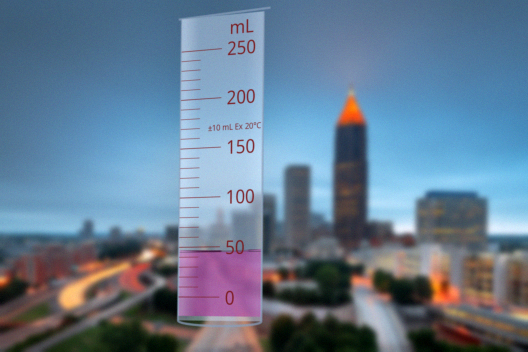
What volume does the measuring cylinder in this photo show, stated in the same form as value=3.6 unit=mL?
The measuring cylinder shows value=45 unit=mL
